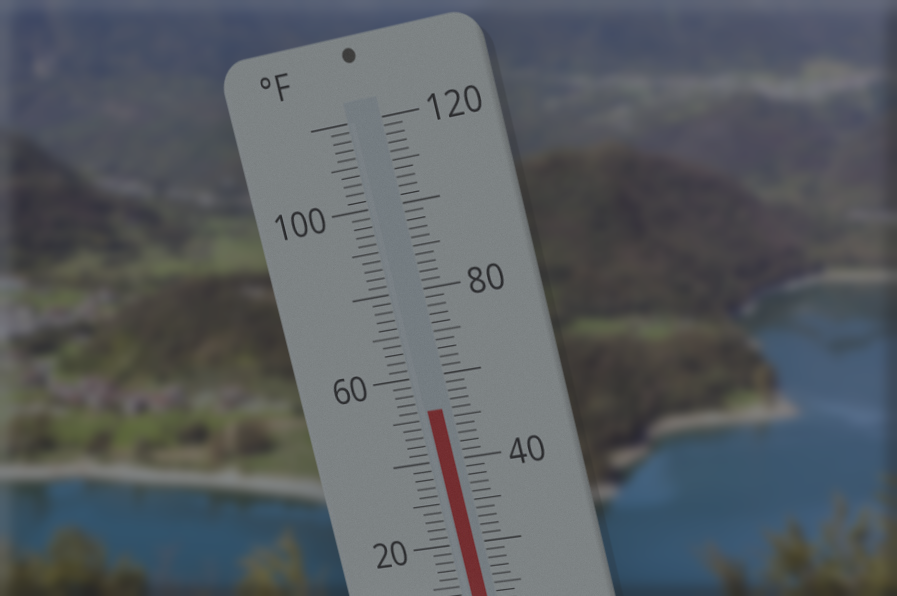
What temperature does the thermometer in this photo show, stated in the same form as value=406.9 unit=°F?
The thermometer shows value=52 unit=°F
